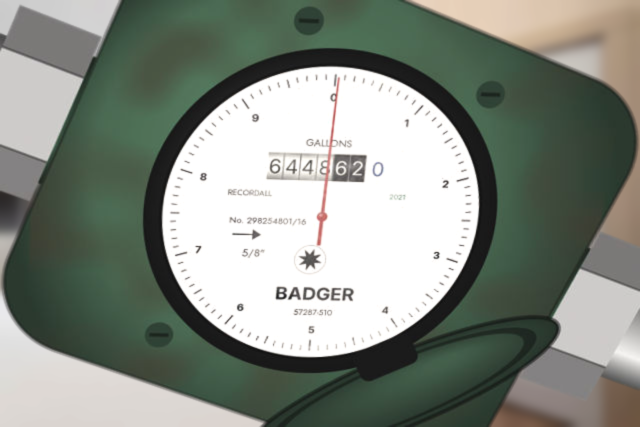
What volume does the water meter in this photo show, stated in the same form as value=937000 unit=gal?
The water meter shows value=6448620.0 unit=gal
